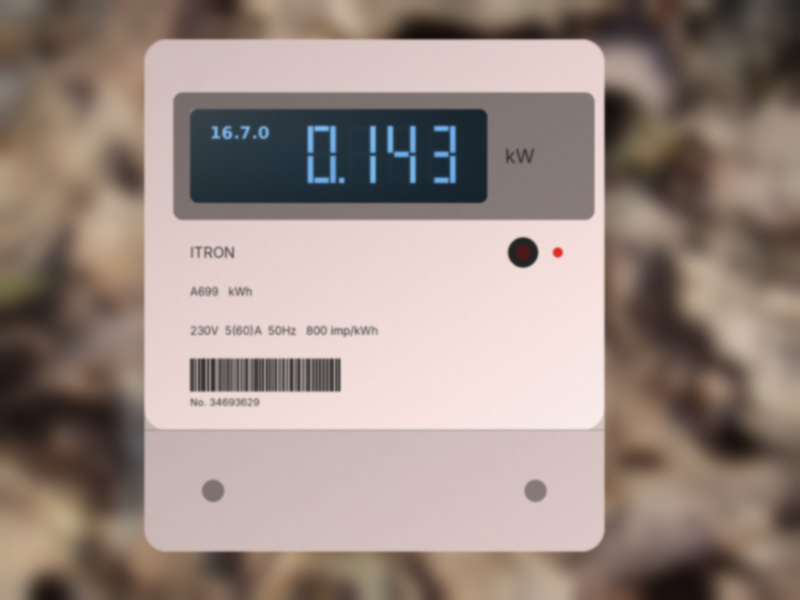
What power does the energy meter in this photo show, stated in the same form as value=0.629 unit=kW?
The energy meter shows value=0.143 unit=kW
